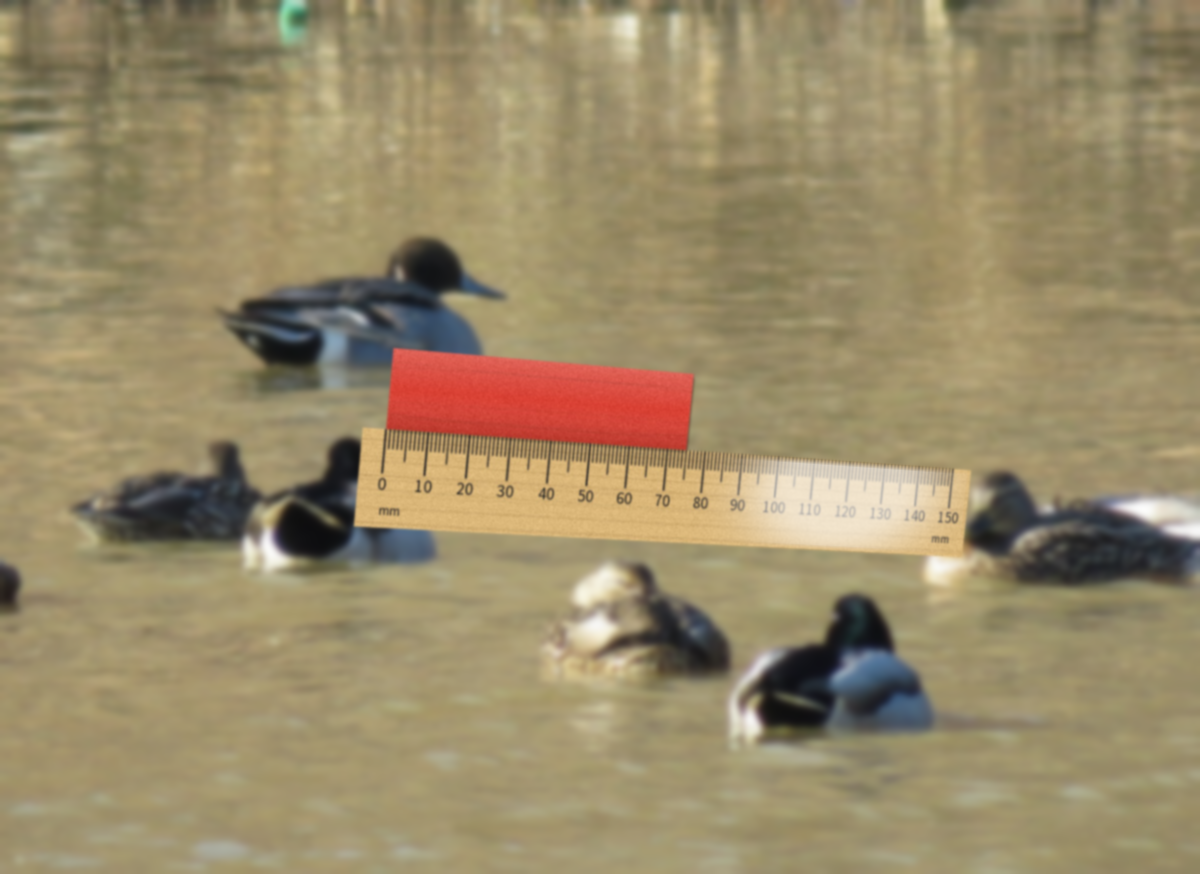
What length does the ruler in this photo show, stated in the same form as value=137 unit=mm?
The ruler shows value=75 unit=mm
